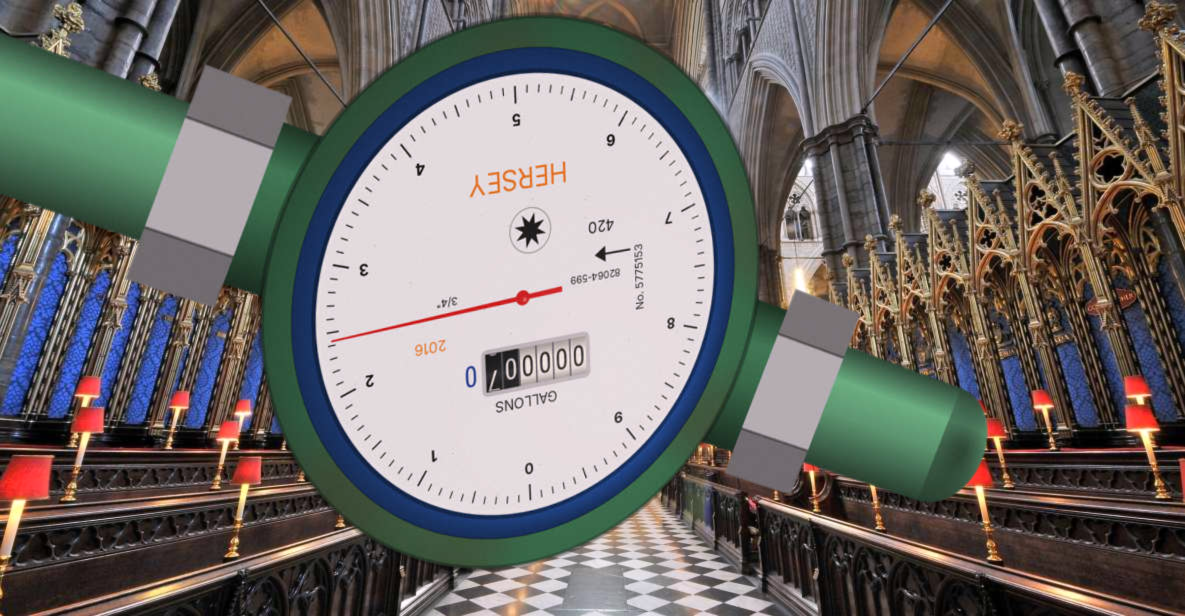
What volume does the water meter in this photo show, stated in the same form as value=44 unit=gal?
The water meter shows value=72.4 unit=gal
